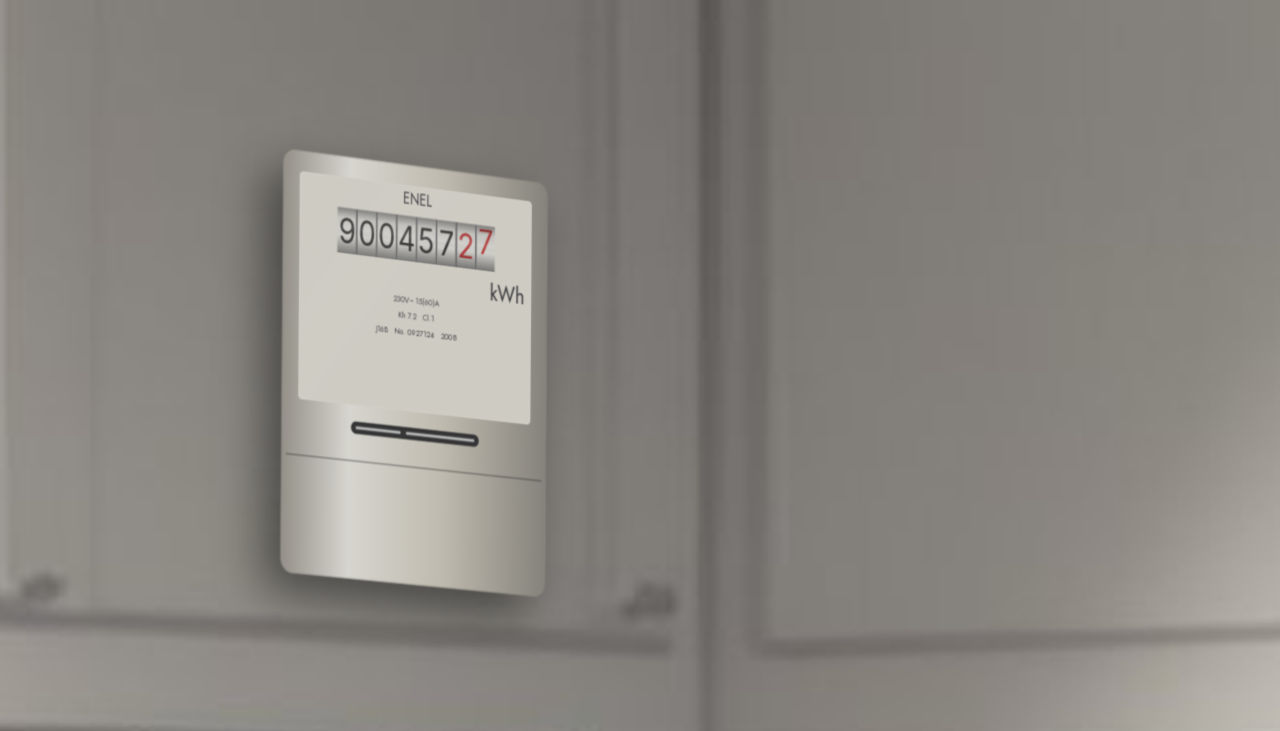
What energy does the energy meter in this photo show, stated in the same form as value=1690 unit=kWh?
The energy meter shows value=900457.27 unit=kWh
